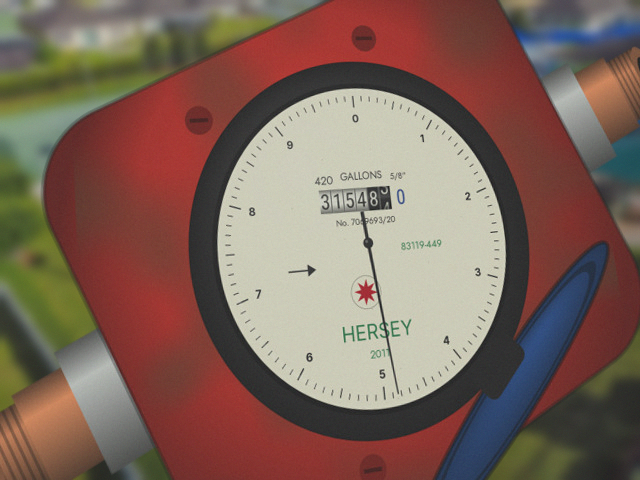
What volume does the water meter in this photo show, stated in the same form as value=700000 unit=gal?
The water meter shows value=3154834.8 unit=gal
